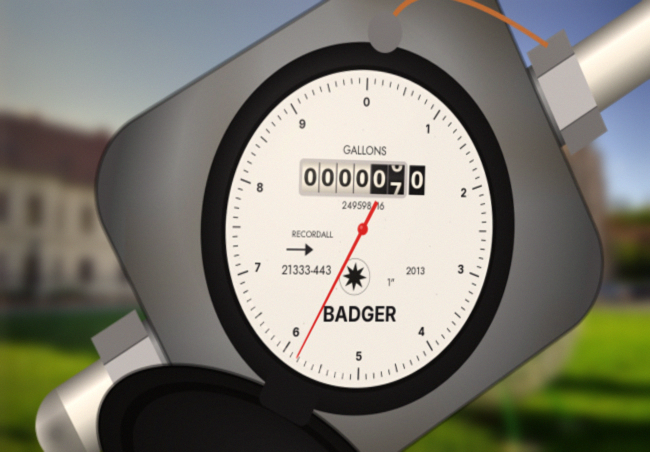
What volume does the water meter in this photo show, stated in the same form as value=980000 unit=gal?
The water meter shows value=65.8 unit=gal
